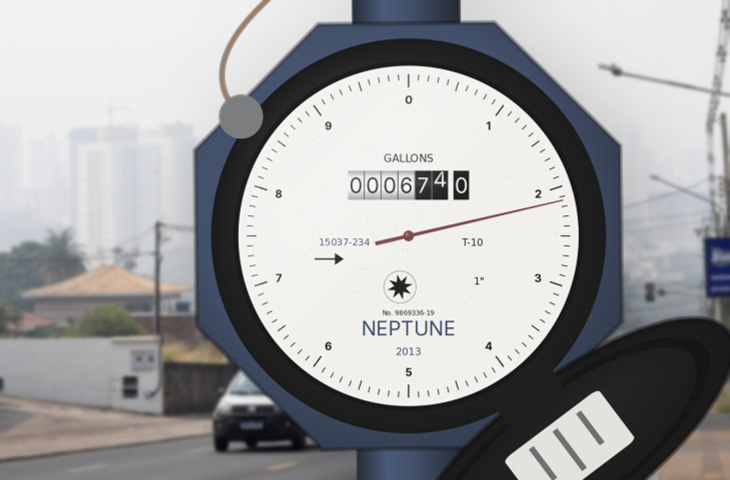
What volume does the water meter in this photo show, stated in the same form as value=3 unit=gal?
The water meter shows value=6742.1 unit=gal
